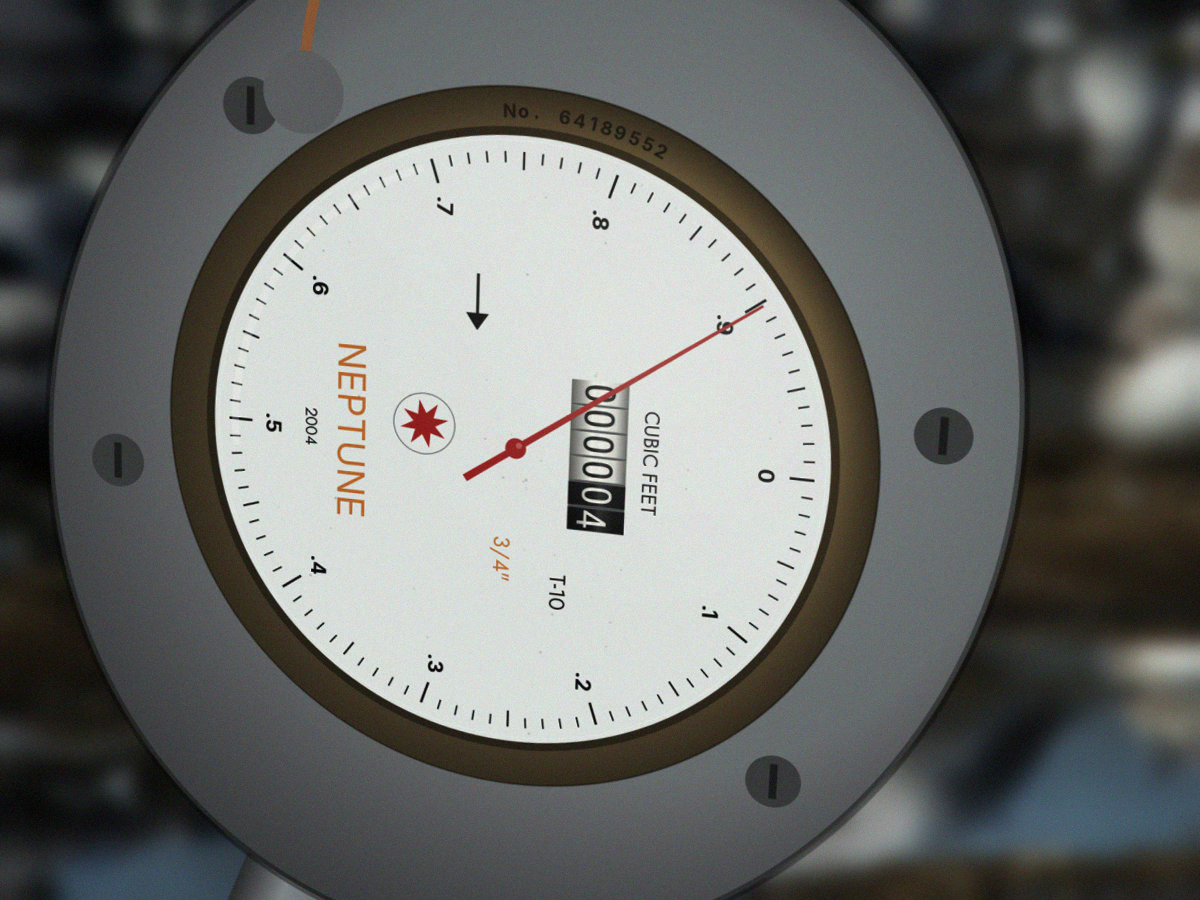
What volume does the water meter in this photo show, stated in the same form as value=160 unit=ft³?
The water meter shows value=3.90 unit=ft³
